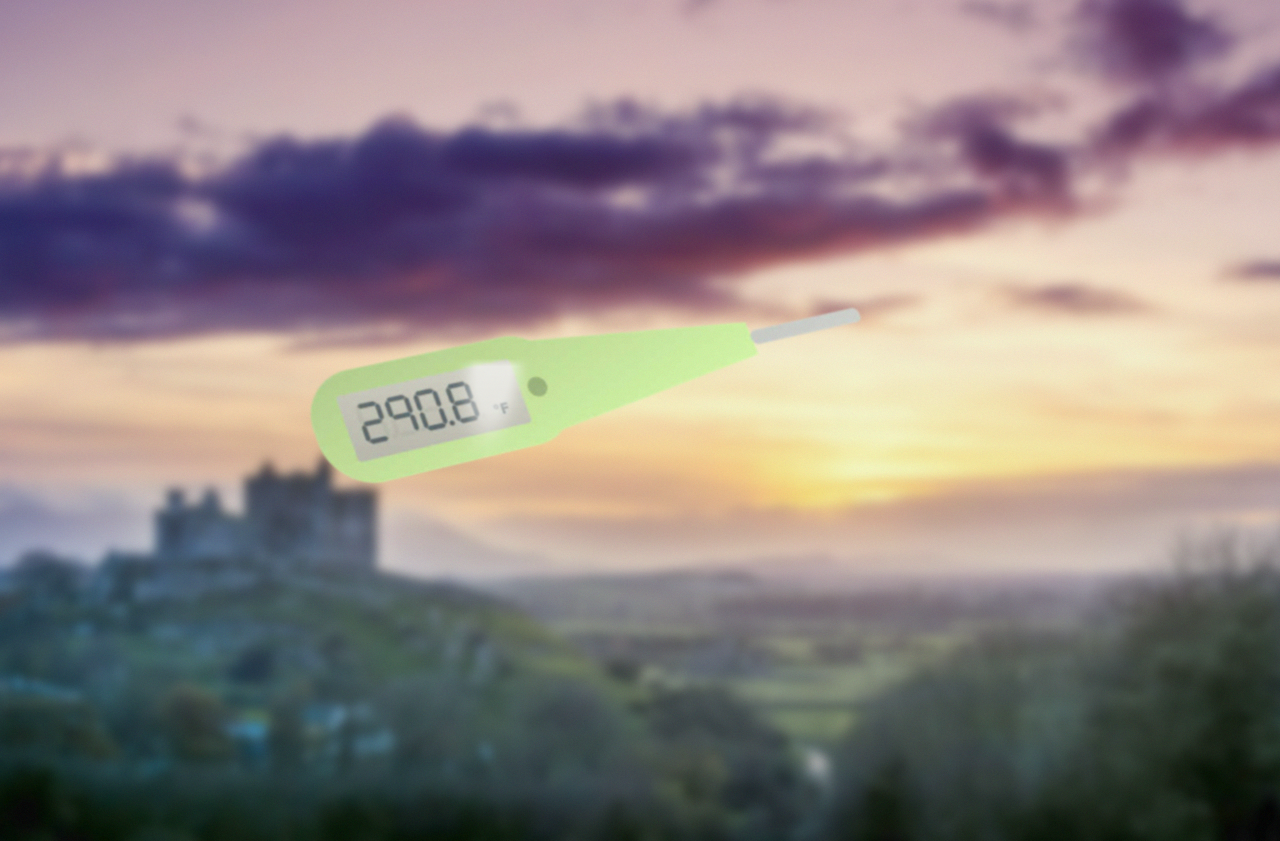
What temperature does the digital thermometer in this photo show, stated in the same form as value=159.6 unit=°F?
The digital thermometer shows value=290.8 unit=°F
